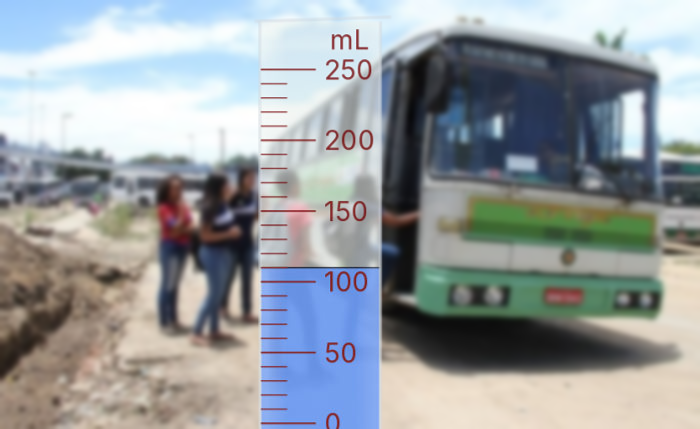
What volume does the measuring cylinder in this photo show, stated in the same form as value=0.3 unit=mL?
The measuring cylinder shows value=110 unit=mL
